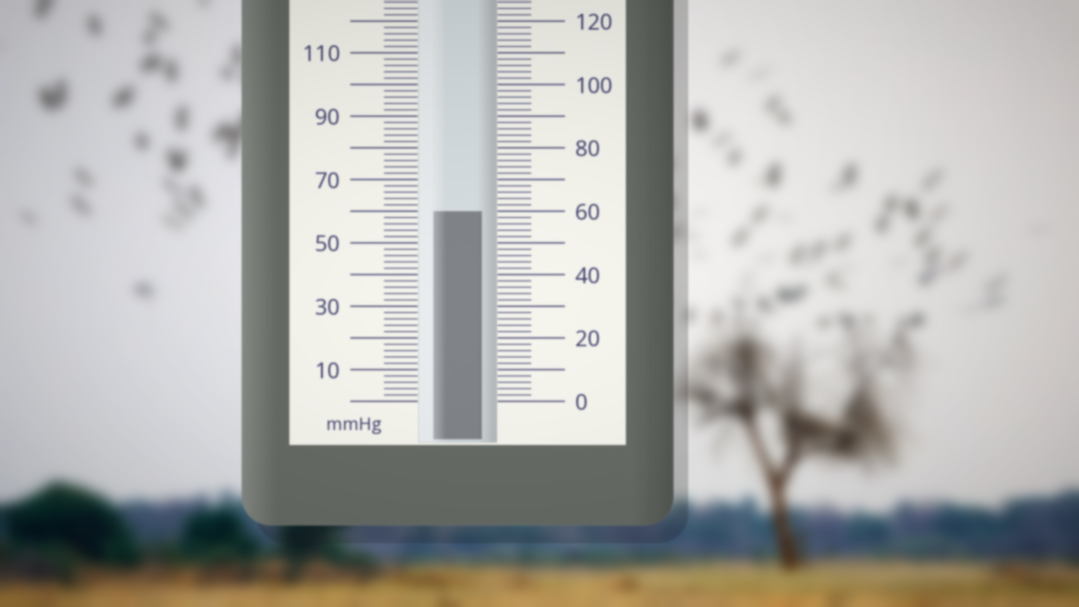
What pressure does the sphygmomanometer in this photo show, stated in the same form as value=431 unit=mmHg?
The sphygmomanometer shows value=60 unit=mmHg
